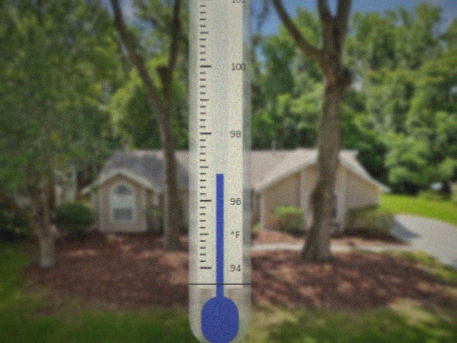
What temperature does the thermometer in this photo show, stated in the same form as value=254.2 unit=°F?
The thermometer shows value=96.8 unit=°F
